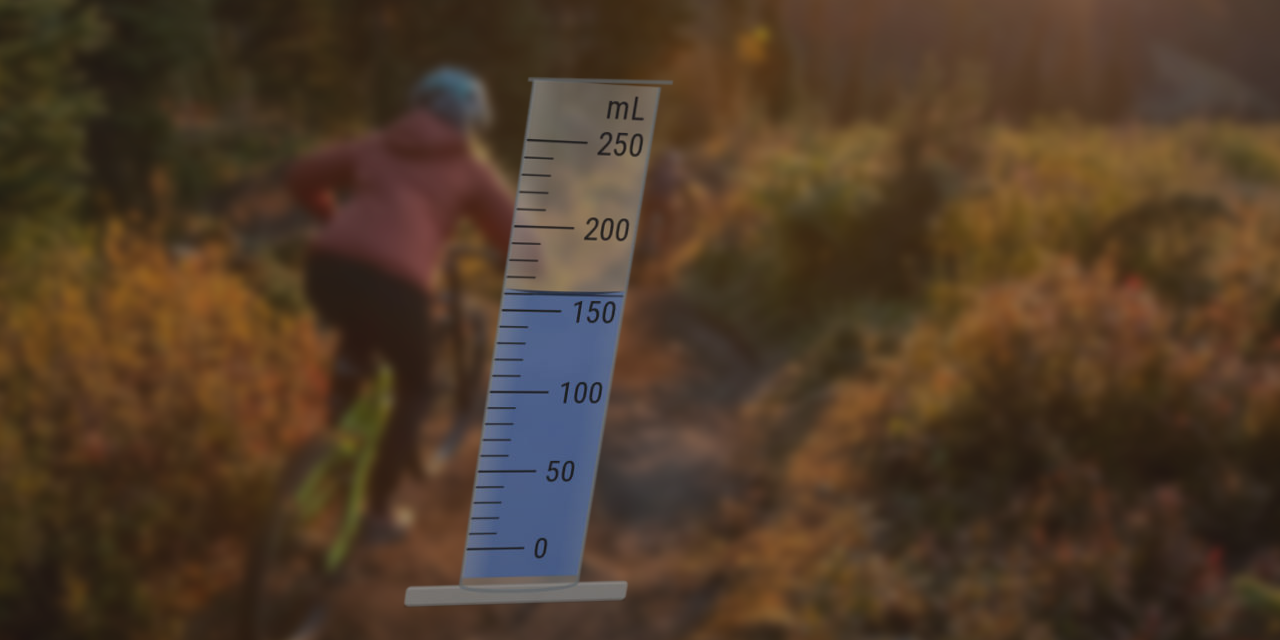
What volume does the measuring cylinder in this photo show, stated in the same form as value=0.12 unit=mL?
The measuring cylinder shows value=160 unit=mL
